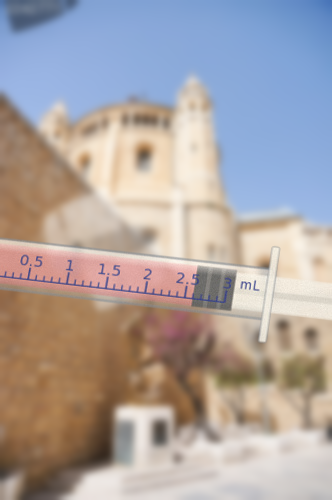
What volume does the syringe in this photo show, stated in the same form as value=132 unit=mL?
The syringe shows value=2.6 unit=mL
